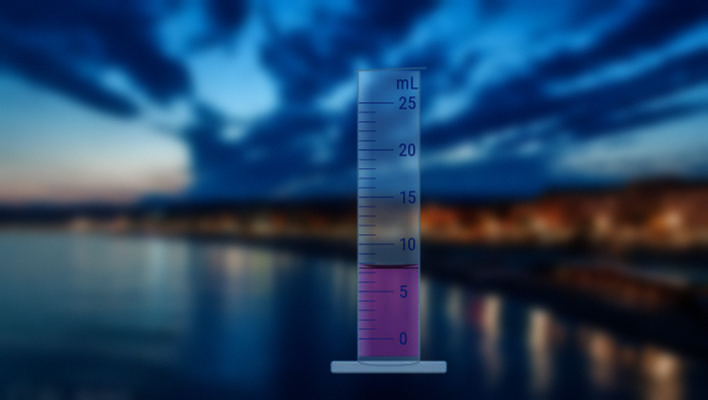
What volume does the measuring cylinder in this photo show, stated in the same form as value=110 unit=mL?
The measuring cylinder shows value=7.5 unit=mL
